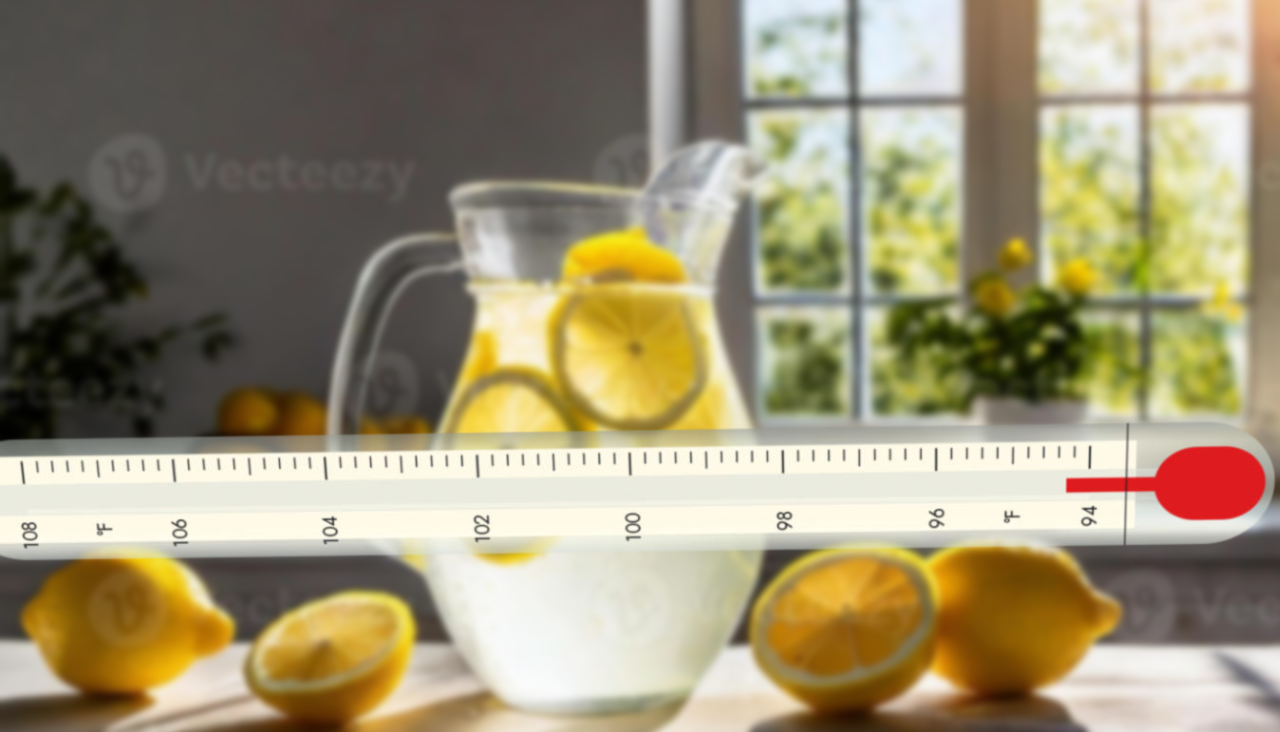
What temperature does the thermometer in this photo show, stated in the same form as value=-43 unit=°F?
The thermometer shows value=94.3 unit=°F
